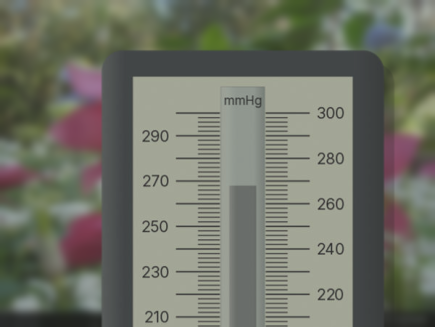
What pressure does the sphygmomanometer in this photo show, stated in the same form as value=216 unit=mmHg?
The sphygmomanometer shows value=268 unit=mmHg
